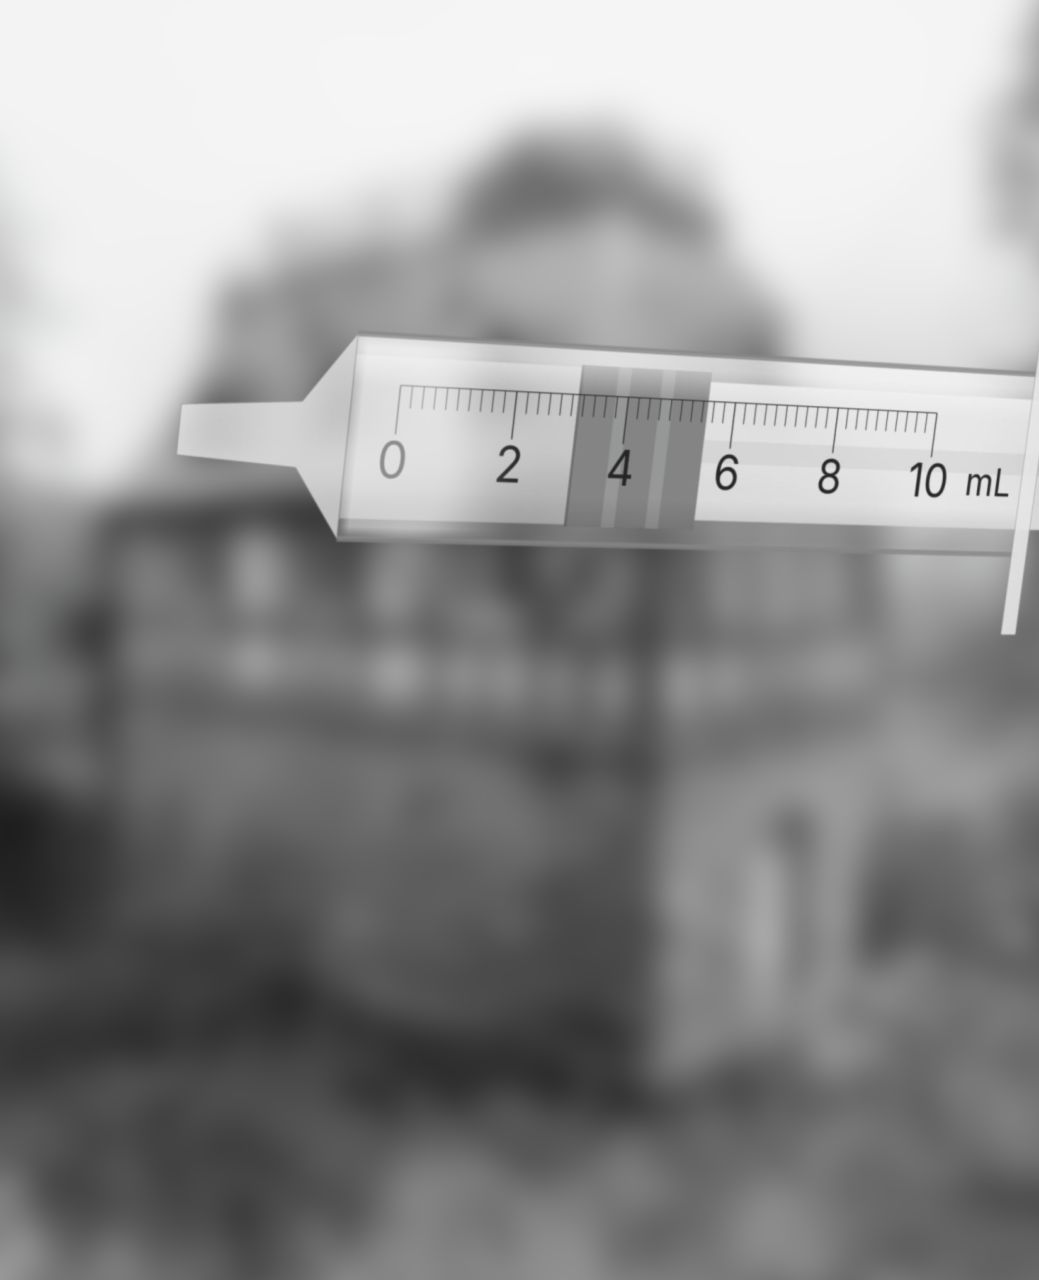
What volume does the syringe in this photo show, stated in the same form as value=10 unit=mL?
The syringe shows value=3.1 unit=mL
